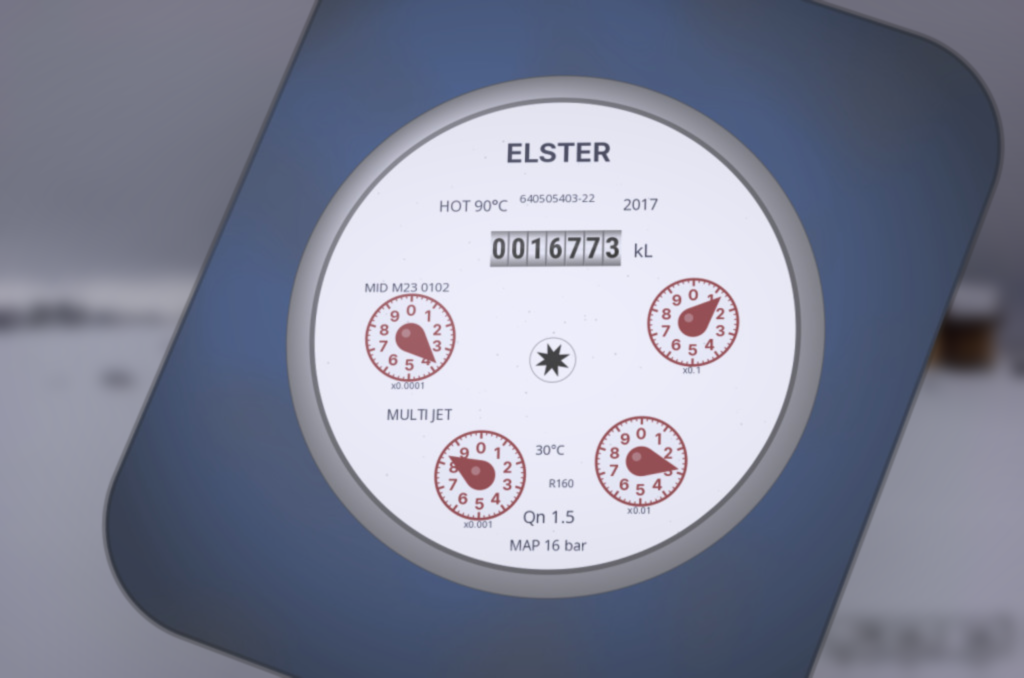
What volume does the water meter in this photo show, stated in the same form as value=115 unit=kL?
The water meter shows value=16773.1283 unit=kL
